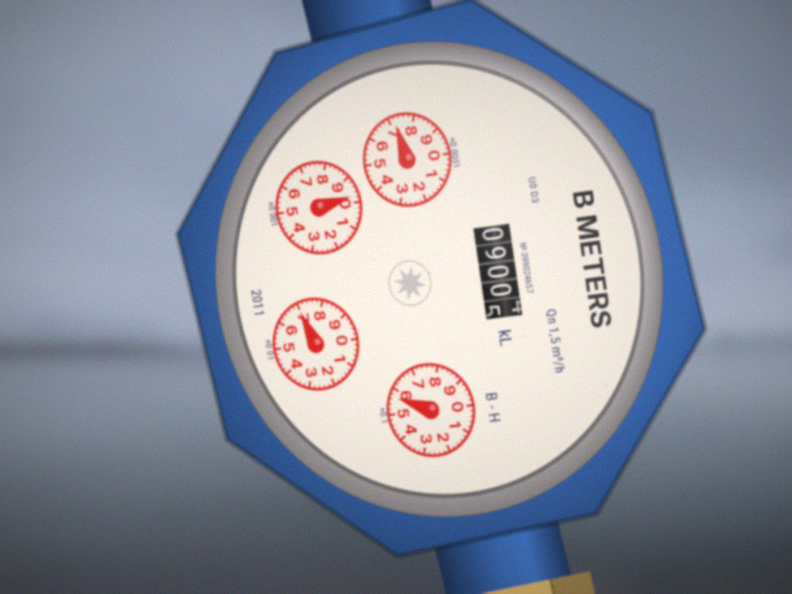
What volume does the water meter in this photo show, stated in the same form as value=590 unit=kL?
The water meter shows value=9004.5697 unit=kL
